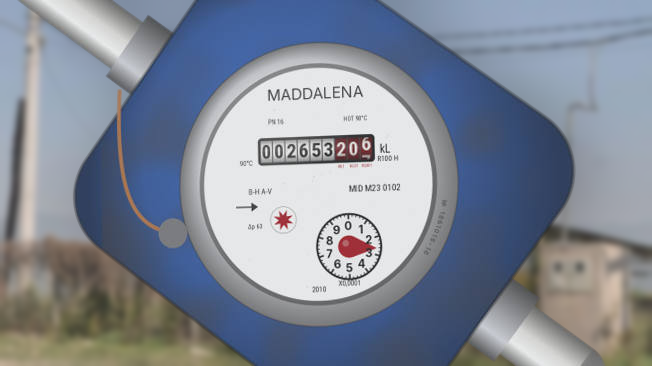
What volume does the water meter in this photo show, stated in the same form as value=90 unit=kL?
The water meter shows value=2653.2062 unit=kL
